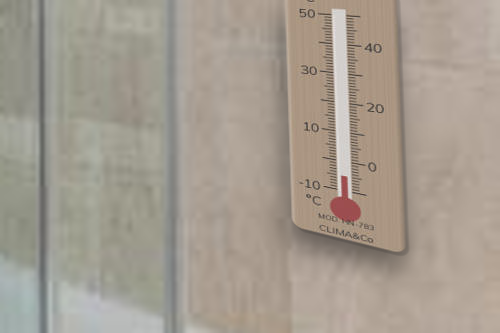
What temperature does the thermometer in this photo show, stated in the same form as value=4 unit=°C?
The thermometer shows value=-5 unit=°C
